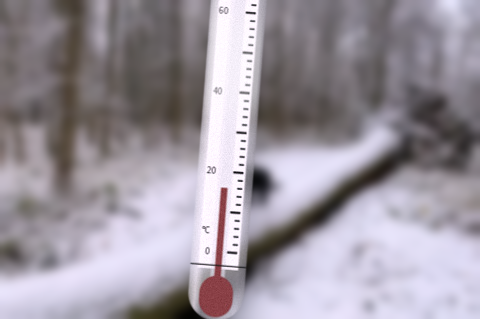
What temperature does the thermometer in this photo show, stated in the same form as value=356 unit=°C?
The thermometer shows value=16 unit=°C
